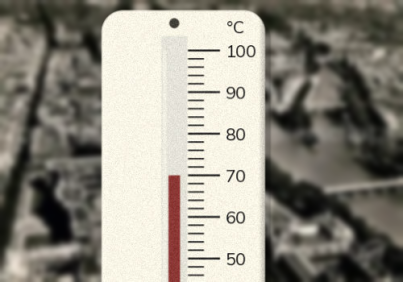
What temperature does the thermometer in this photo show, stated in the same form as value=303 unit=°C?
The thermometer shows value=70 unit=°C
